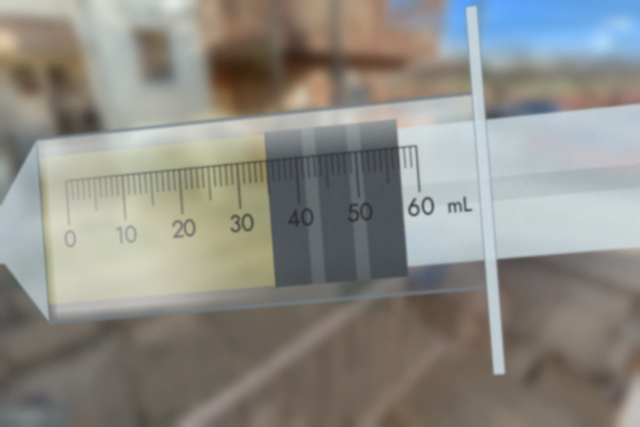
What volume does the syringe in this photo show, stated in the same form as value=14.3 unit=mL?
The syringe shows value=35 unit=mL
